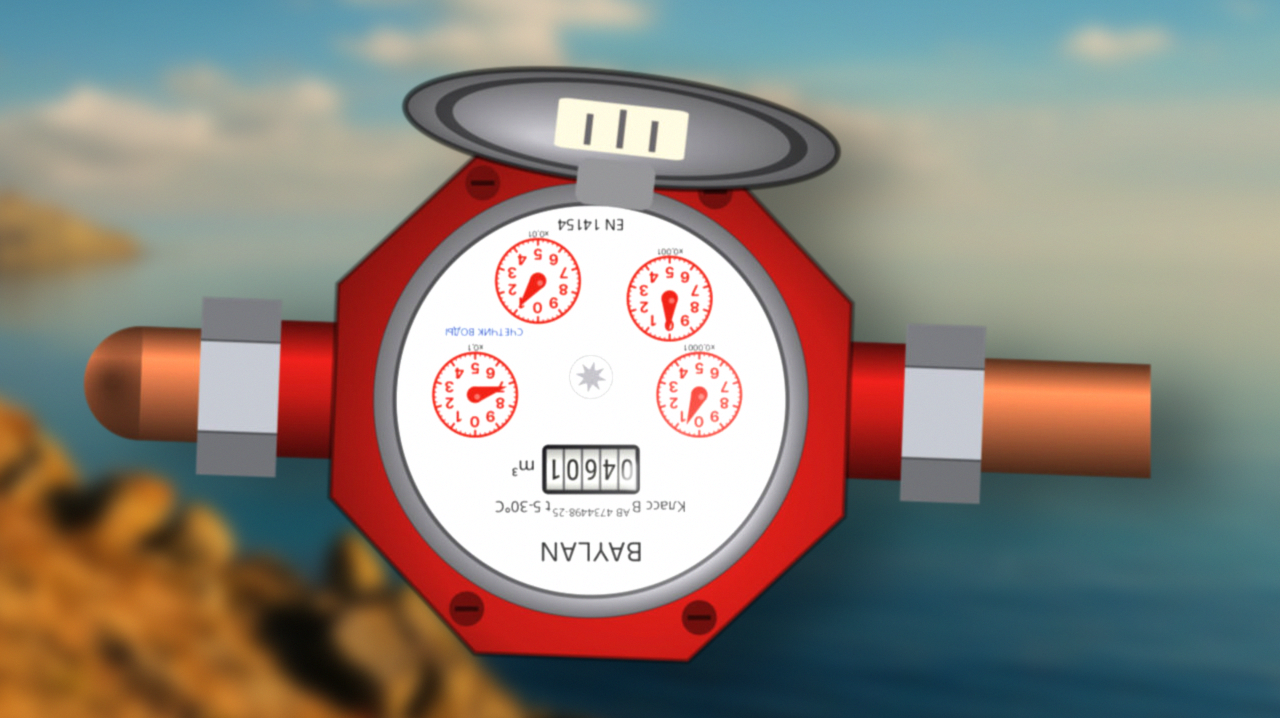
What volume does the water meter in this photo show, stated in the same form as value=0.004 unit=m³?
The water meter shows value=4601.7100 unit=m³
